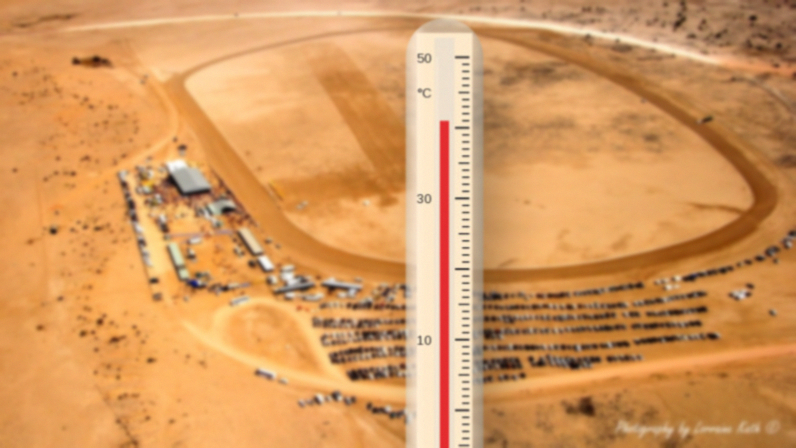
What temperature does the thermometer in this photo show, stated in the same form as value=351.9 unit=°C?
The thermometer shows value=41 unit=°C
